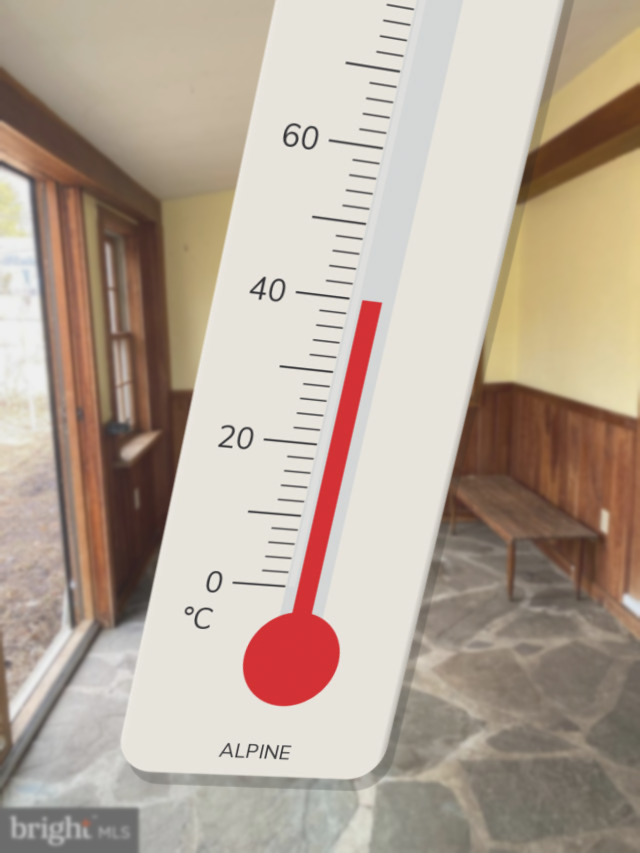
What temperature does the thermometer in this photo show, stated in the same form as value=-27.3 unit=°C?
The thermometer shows value=40 unit=°C
